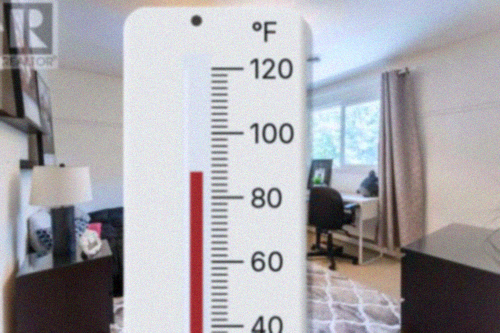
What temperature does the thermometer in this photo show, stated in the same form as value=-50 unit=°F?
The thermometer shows value=88 unit=°F
